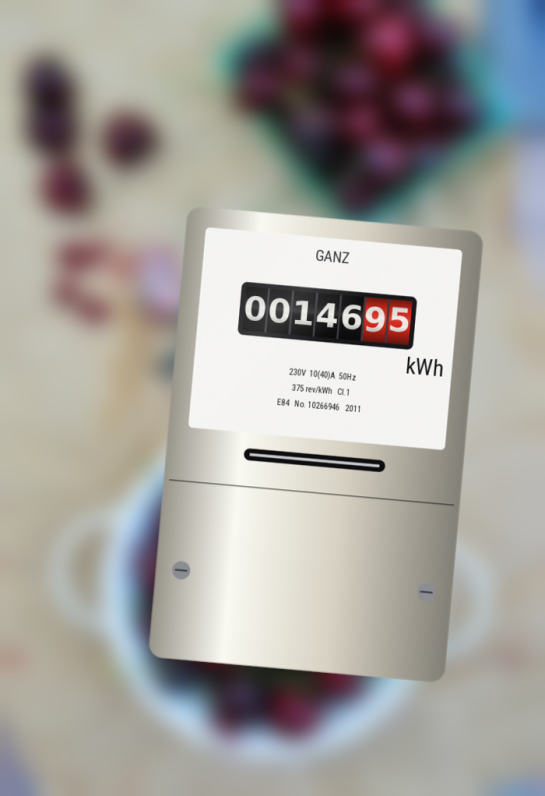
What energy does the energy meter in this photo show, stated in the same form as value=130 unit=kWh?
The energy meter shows value=146.95 unit=kWh
